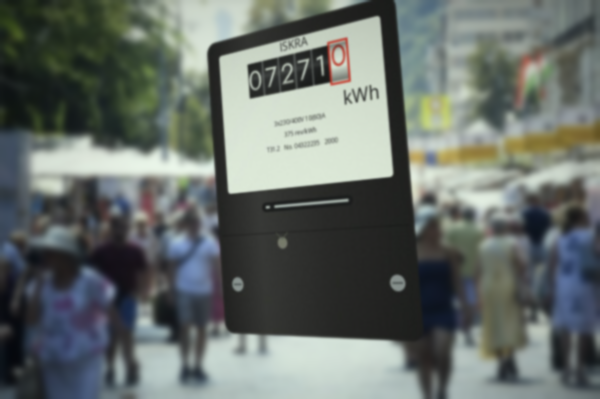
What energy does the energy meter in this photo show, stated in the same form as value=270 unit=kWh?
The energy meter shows value=7271.0 unit=kWh
